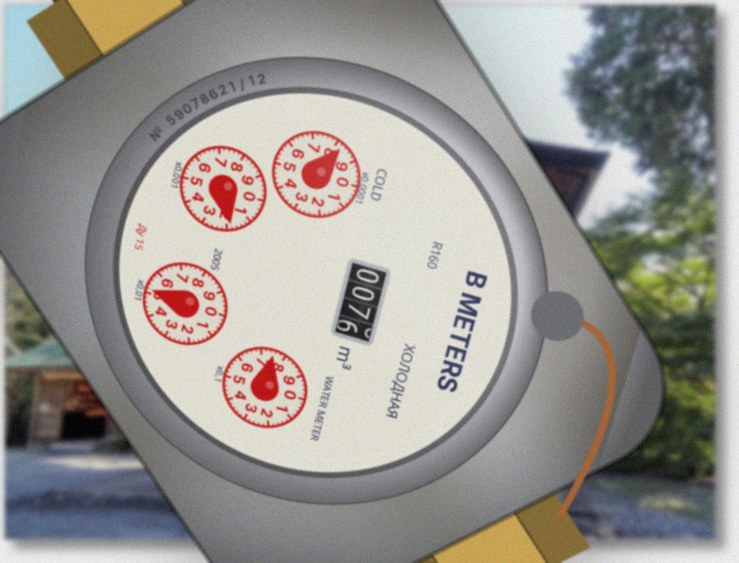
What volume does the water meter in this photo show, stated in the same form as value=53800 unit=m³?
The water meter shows value=75.7518 unit=m³
